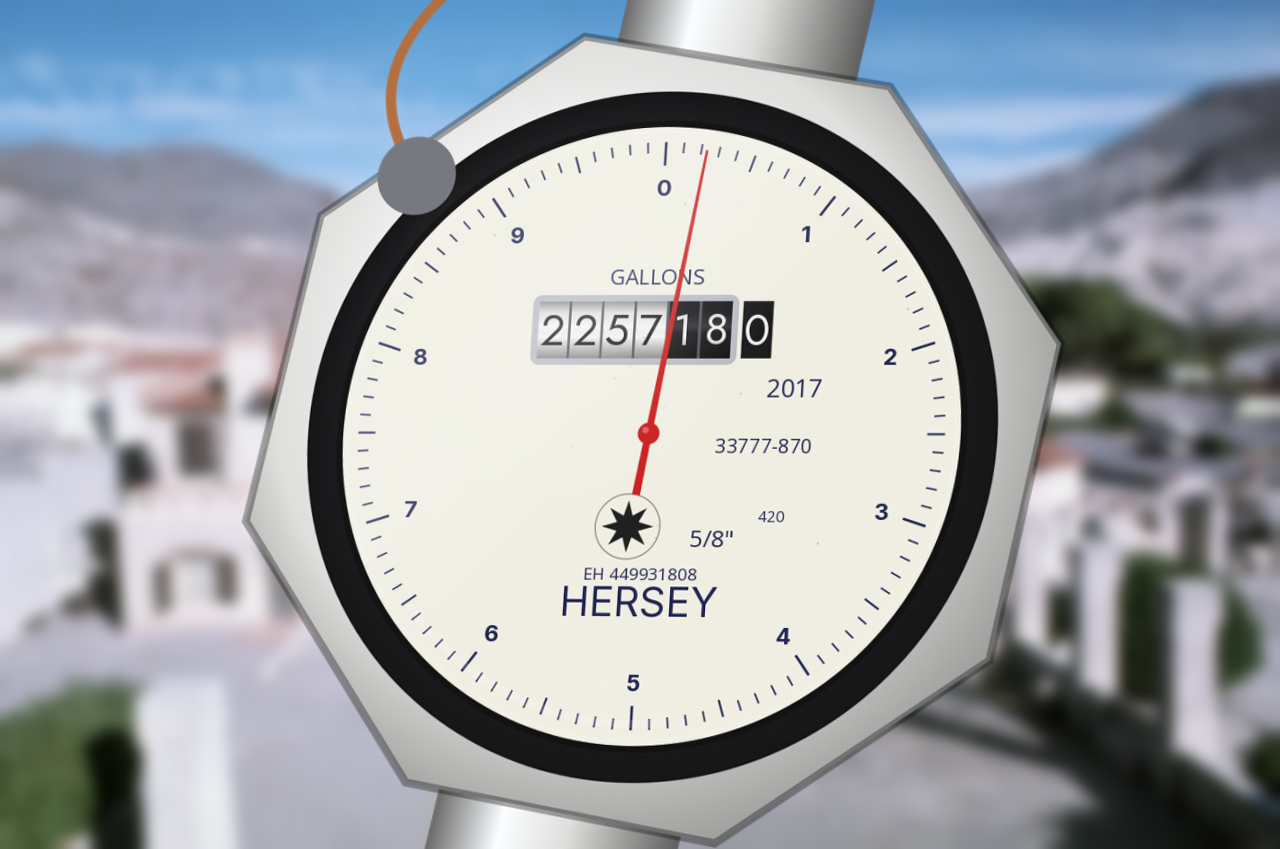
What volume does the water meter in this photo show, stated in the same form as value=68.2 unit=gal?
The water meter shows value=2257180.2 unit=gal
